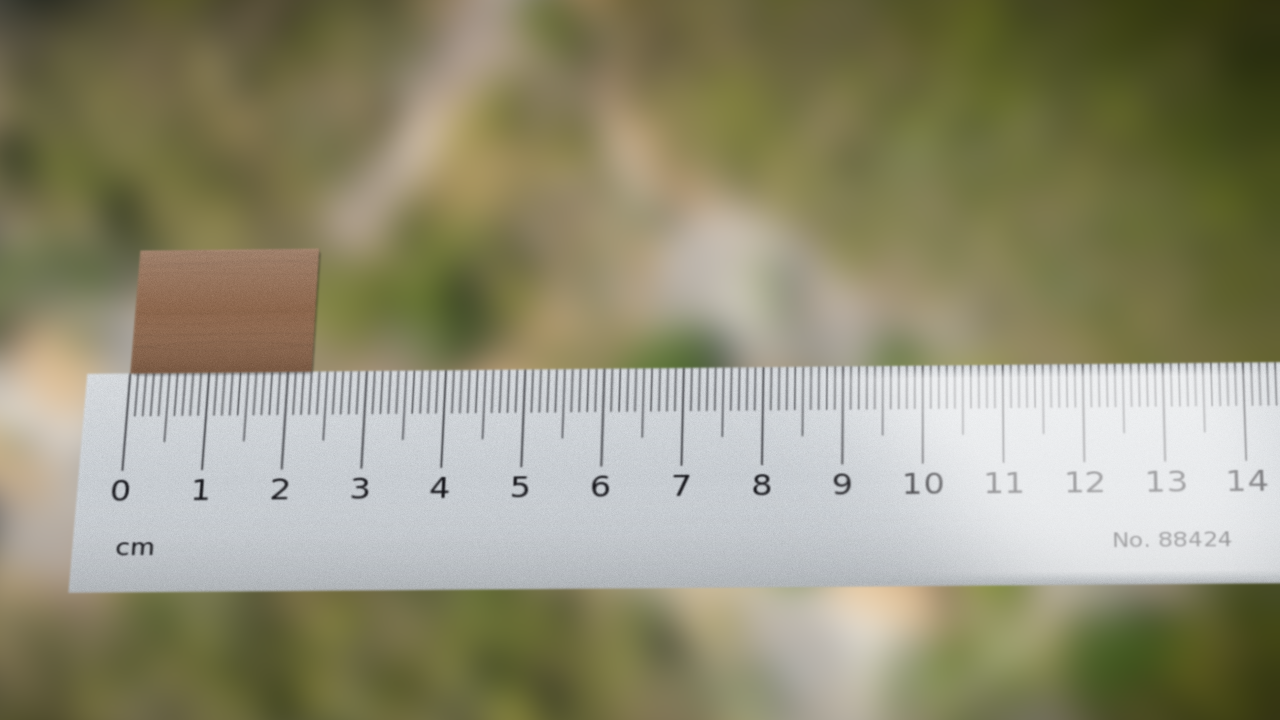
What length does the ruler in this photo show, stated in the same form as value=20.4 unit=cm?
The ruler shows value=2.3 unit=cm
